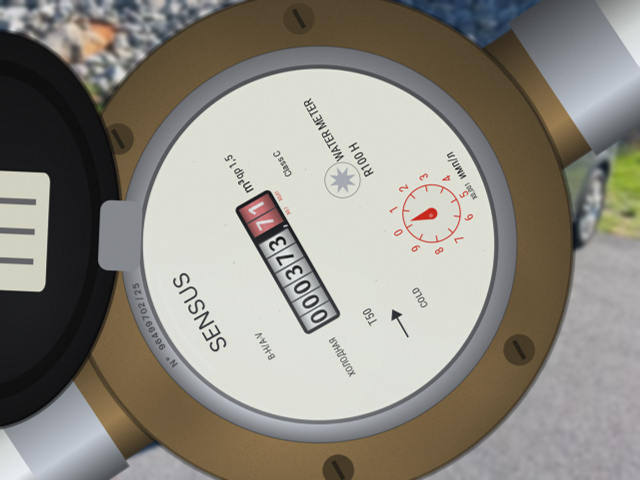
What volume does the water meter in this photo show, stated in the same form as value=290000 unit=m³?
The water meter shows value=373.710 unit=m³
